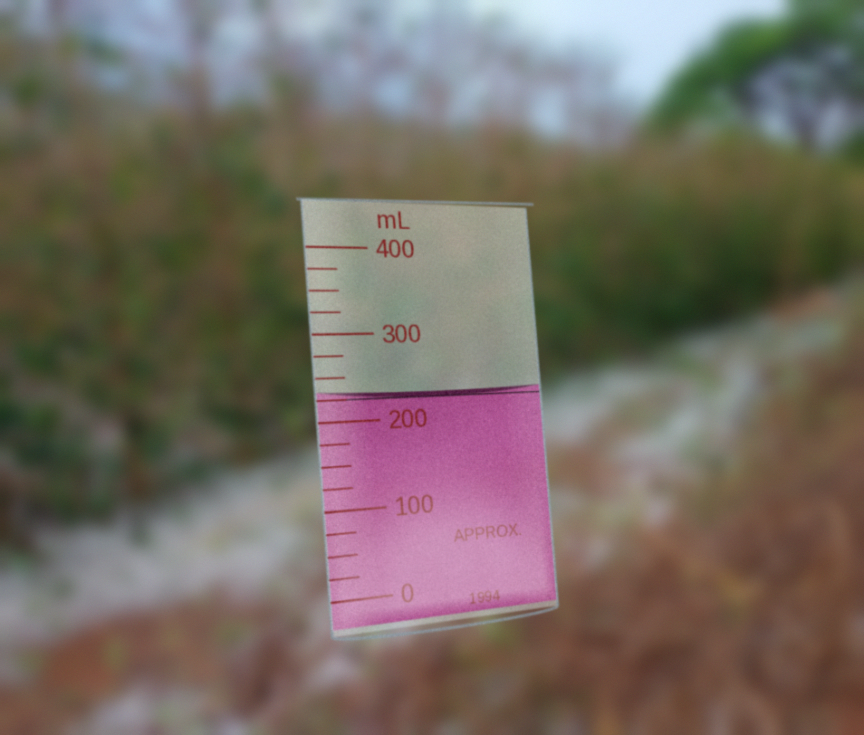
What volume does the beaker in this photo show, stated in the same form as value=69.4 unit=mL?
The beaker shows value=225 unit=mL
